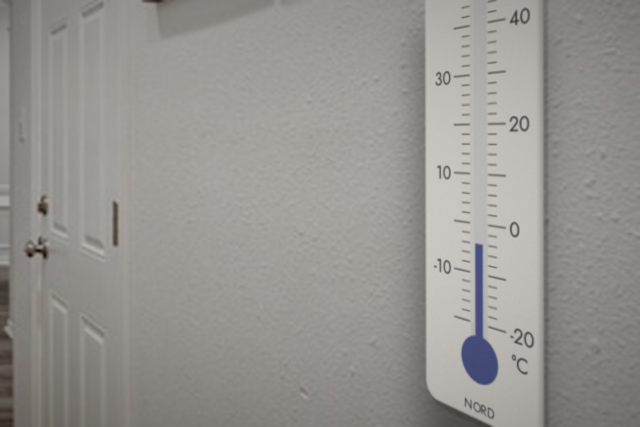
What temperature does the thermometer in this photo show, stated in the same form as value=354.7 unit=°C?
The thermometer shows value=-4 unit=°C
